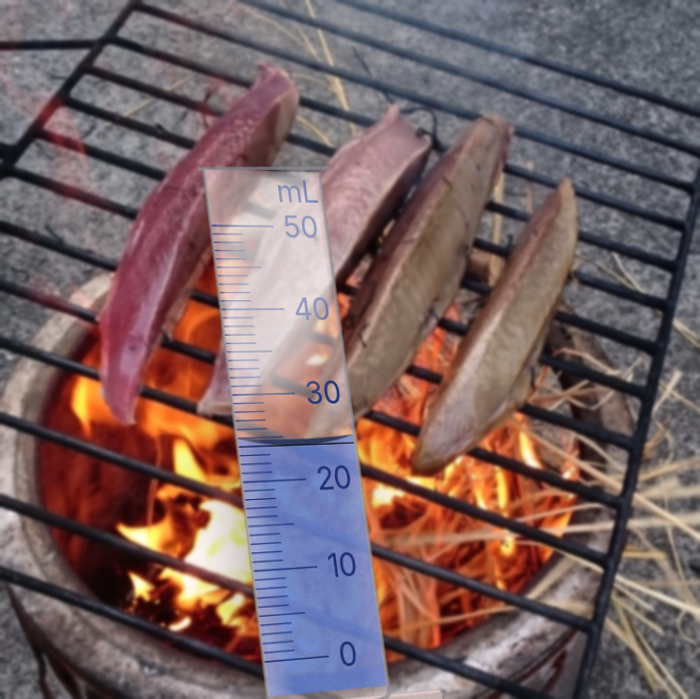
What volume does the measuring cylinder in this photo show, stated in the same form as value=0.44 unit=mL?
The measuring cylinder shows value=24 unit=mL
